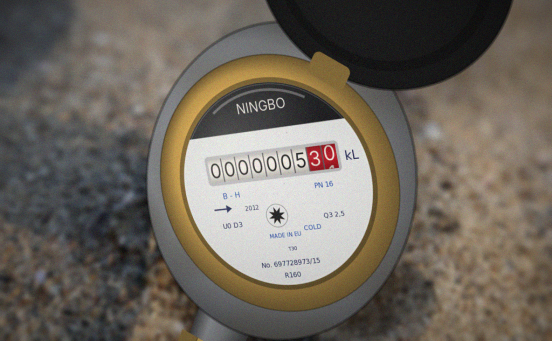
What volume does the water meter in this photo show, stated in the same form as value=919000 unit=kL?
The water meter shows value=5.30 unit=kL
